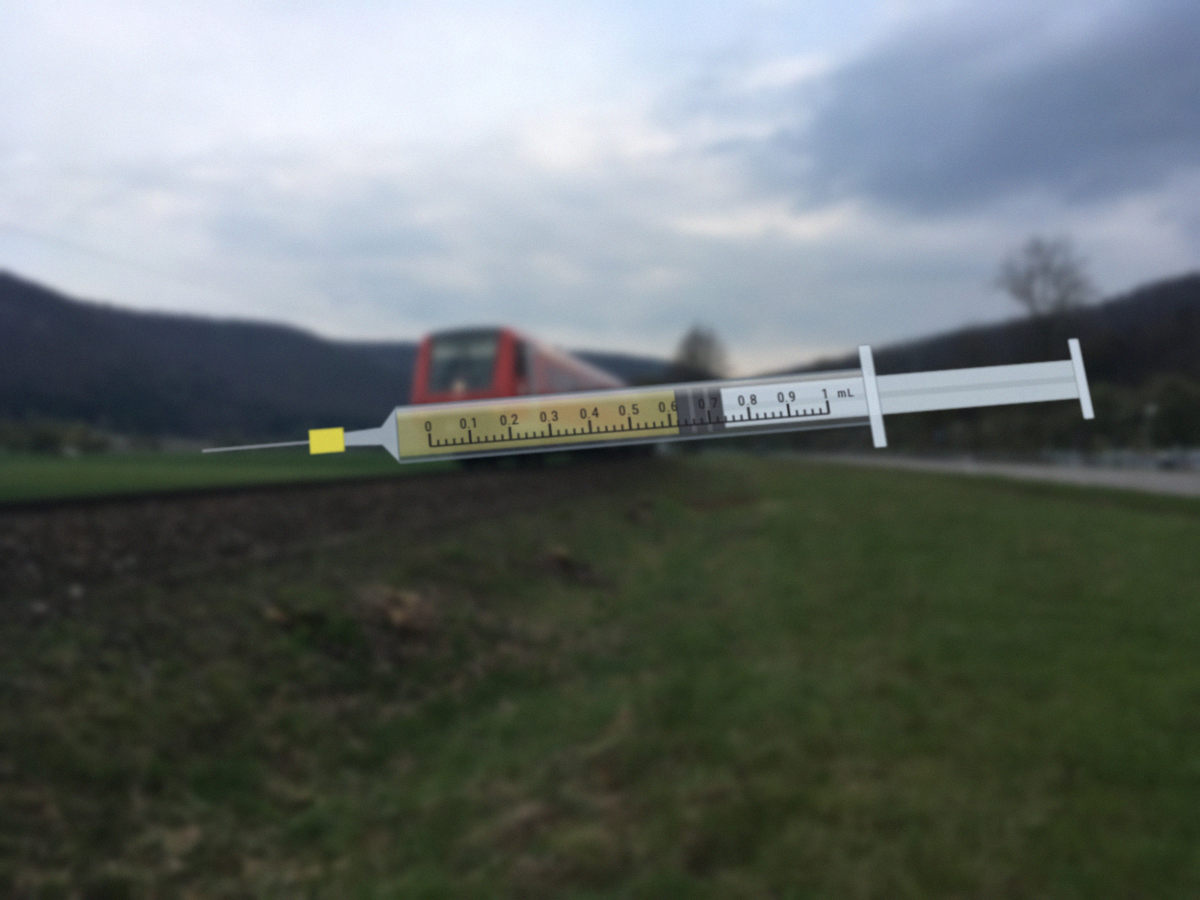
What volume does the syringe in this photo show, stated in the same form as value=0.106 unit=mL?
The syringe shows value=0.62 unit=mL
